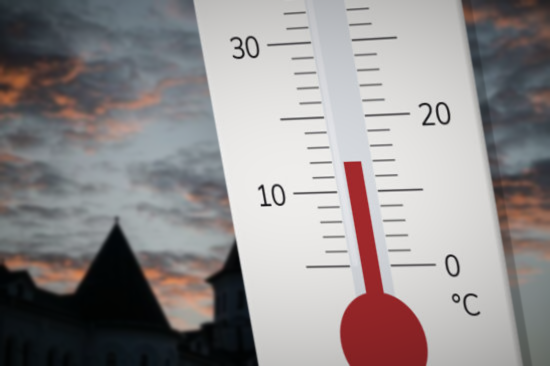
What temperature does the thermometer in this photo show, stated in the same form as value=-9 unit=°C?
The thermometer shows value=14 unit=°C
